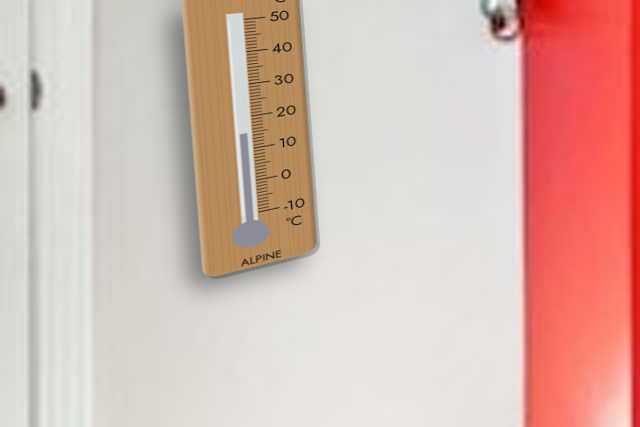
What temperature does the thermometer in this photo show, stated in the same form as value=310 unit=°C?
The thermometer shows value=15 unit=°C
